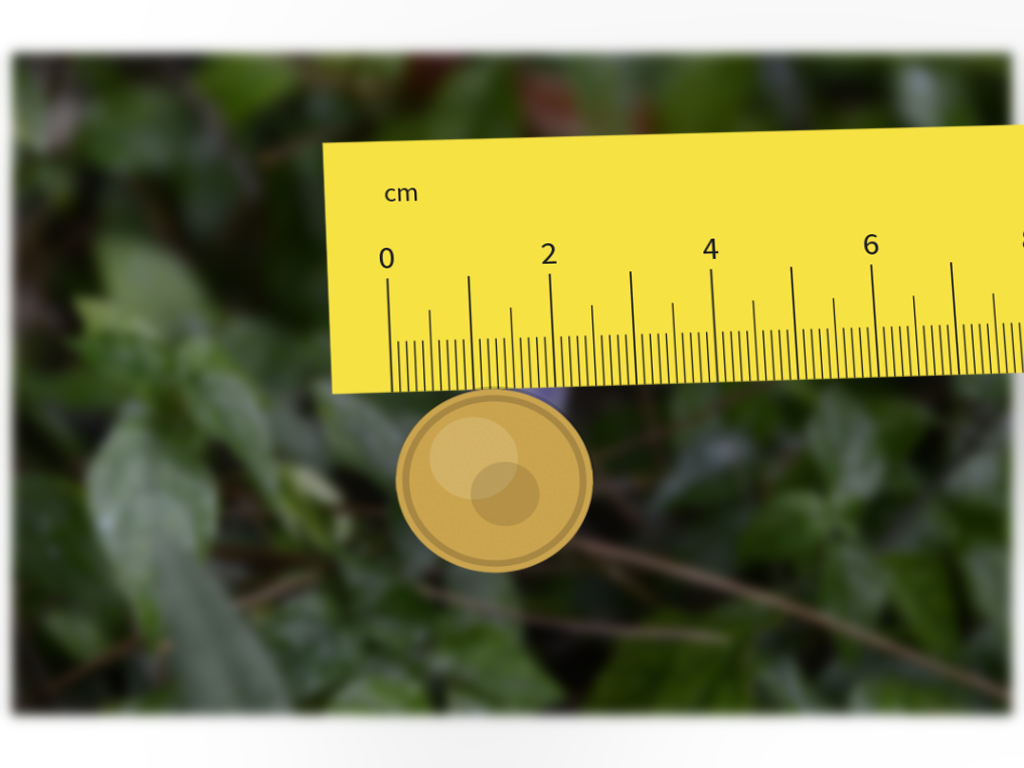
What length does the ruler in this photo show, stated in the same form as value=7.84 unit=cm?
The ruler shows value=2.4 unit=cm
